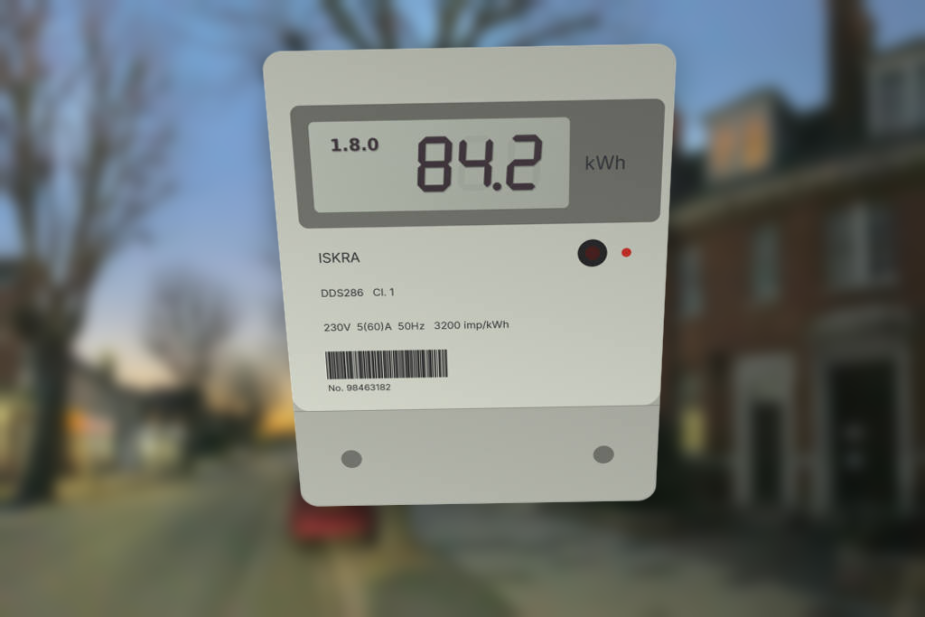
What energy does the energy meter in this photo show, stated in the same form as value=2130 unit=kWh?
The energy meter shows value=84.2 unit=kWh
